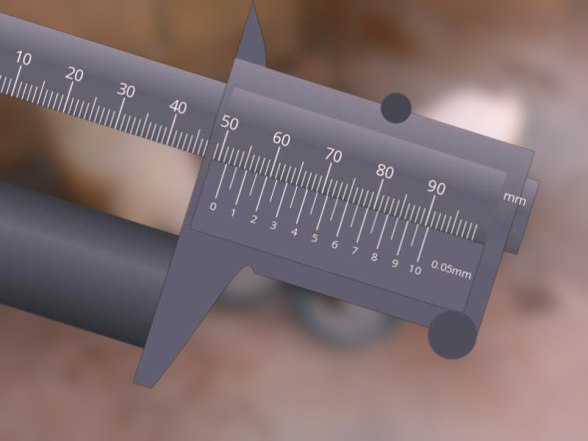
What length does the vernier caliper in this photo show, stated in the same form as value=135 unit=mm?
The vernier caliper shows value=51.6 unit=mm
